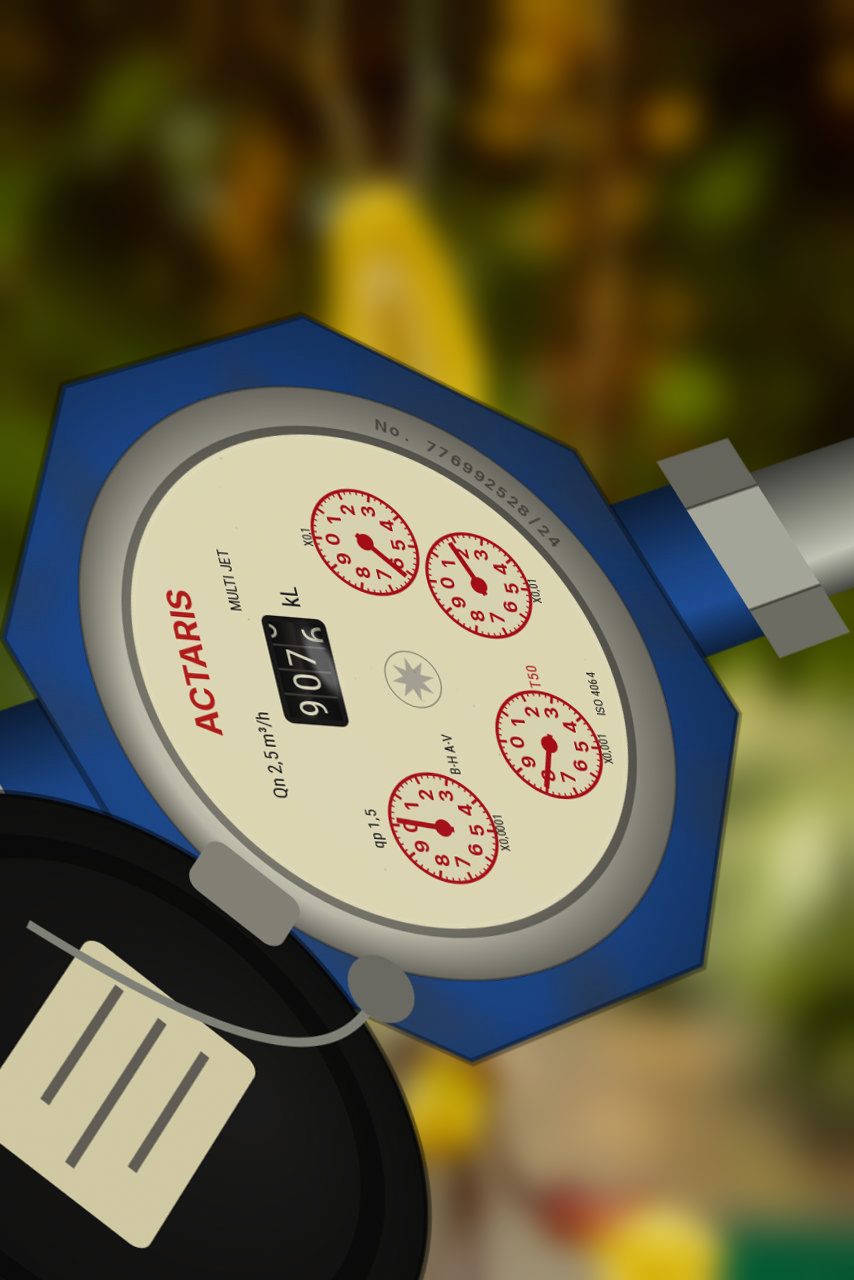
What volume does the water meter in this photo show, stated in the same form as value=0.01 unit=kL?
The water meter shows value=9075.6180 unit=kL
